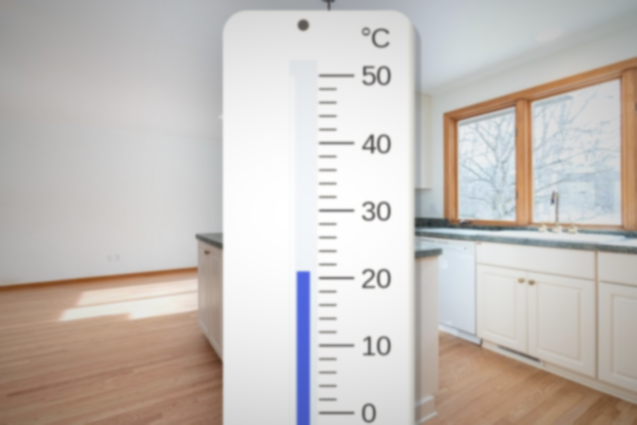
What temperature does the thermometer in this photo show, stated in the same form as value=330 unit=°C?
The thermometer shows value=21 unit=°C
